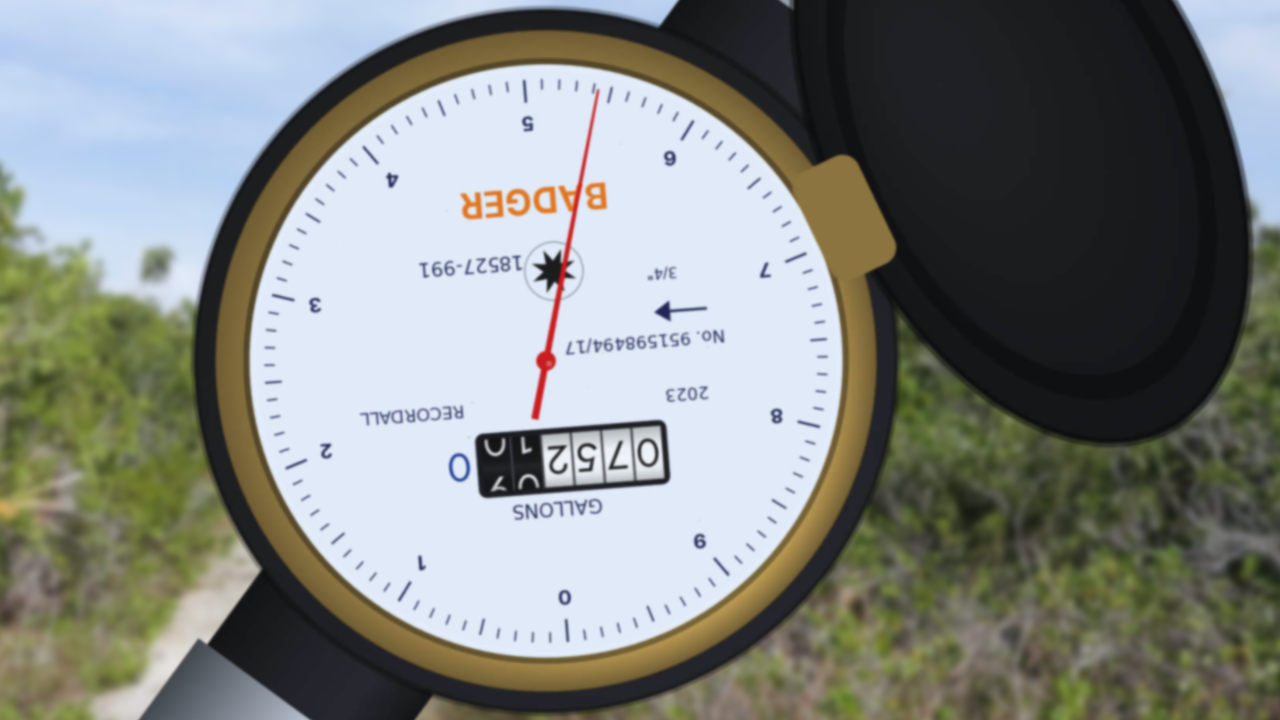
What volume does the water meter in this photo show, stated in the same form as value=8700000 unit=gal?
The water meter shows value=752095.4 unit=gal
